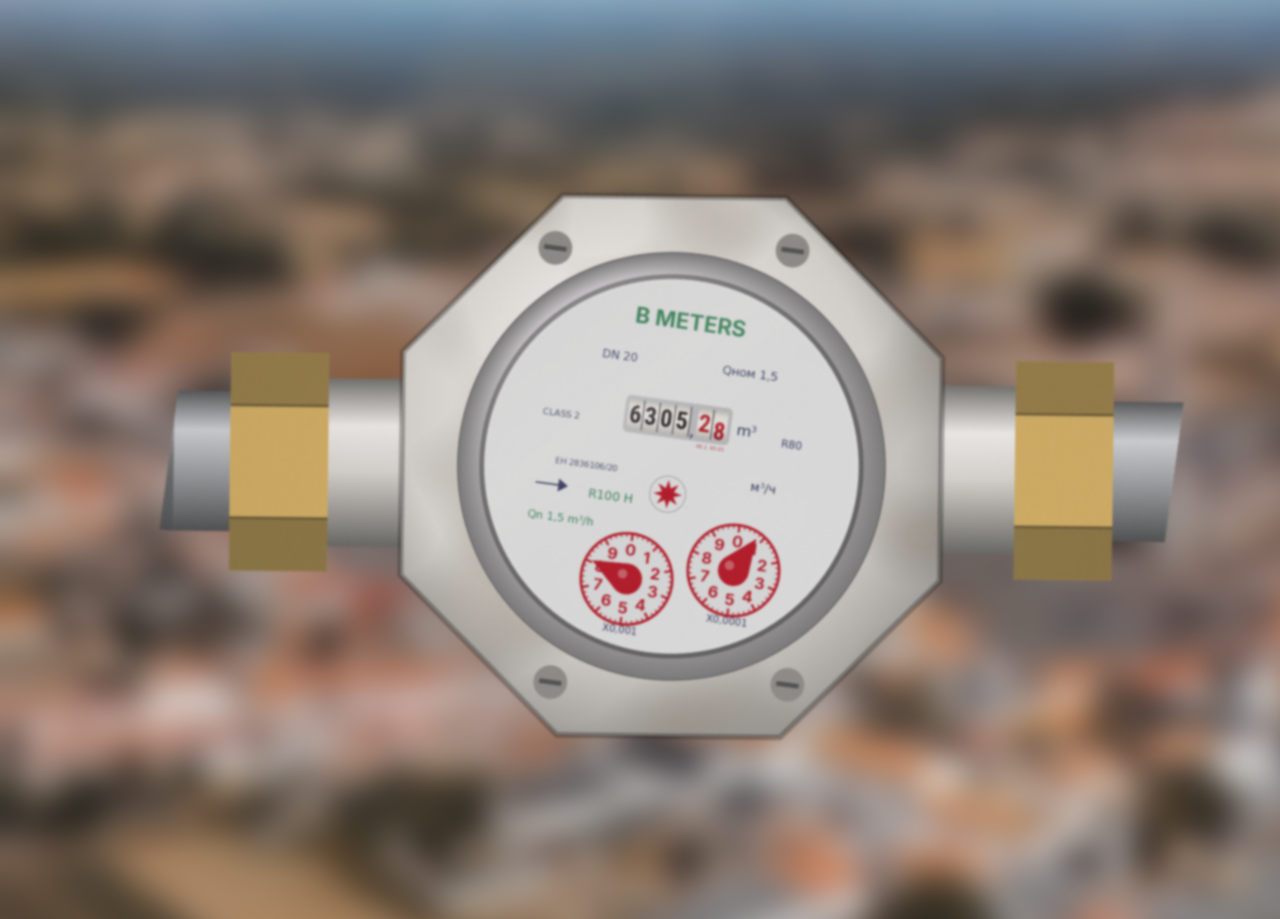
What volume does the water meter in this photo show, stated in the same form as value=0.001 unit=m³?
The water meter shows value=6305.2780 unit=m³
